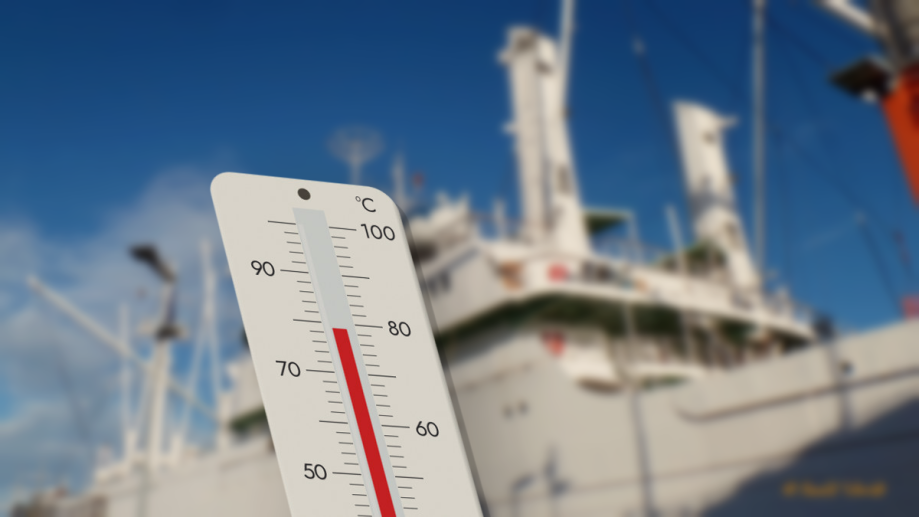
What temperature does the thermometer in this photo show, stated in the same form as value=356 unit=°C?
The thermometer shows value=79 unit=°C
